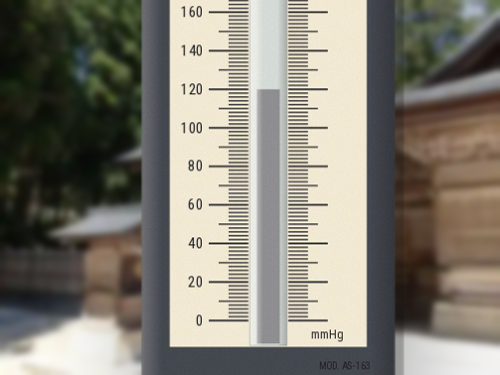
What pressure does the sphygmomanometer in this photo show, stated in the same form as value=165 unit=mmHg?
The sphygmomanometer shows value=120 unit=mmHg
